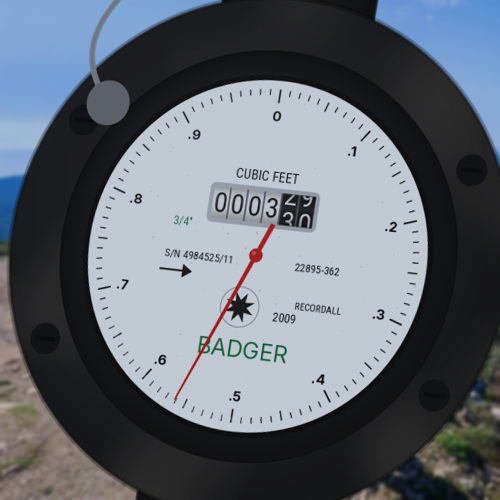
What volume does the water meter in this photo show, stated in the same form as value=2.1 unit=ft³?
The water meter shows value=329.56 unit=ft³
